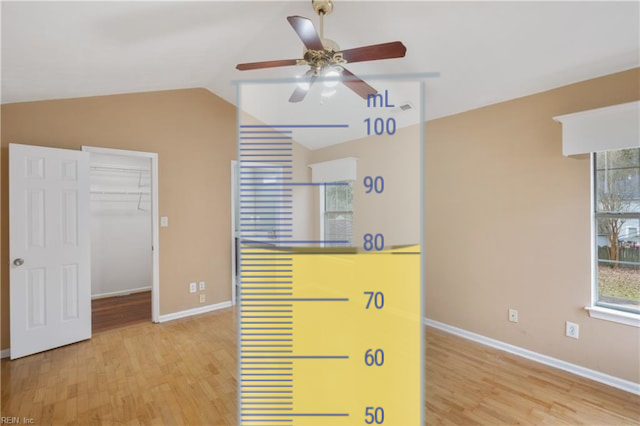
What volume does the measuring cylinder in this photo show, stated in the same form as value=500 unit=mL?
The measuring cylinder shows value=78 unit=mL
